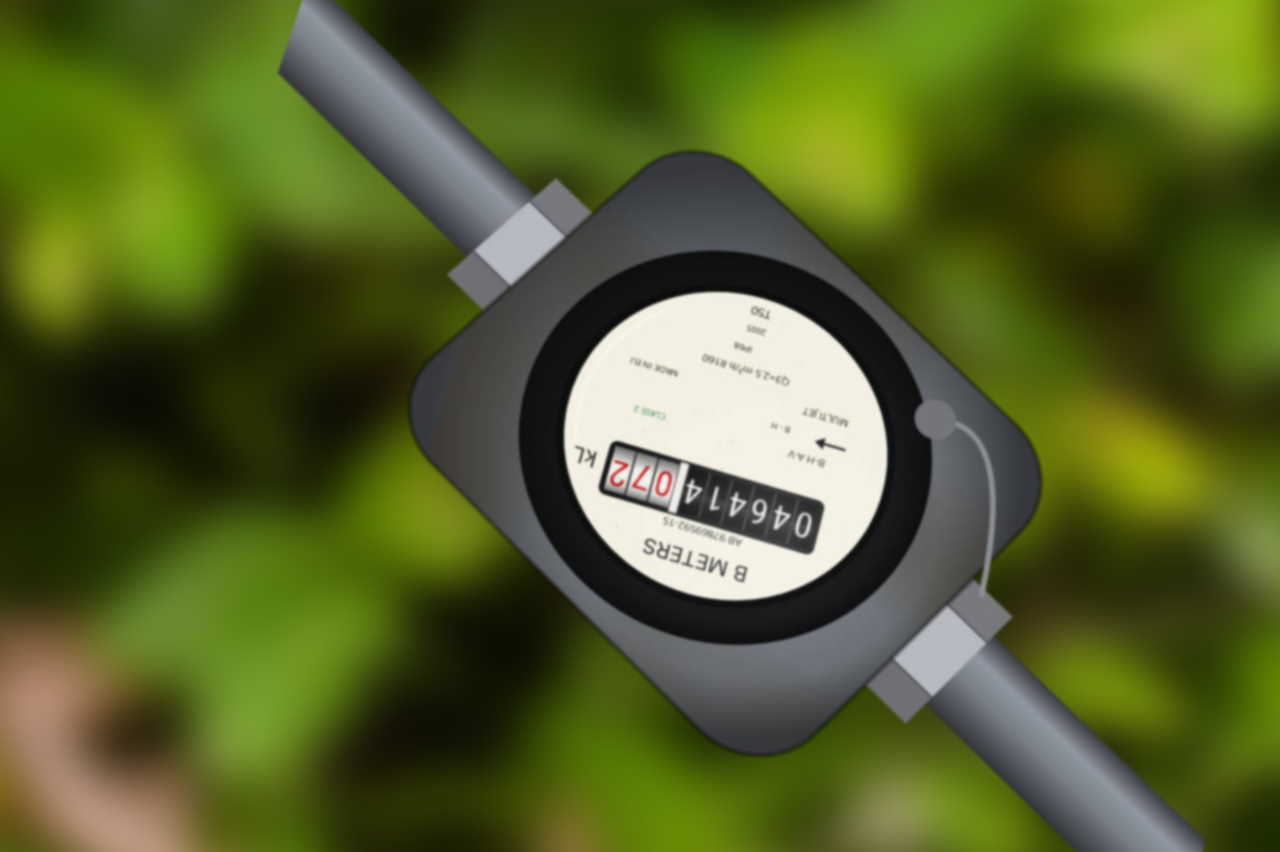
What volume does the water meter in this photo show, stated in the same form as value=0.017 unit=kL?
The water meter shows value=46414.072 unit=kL
